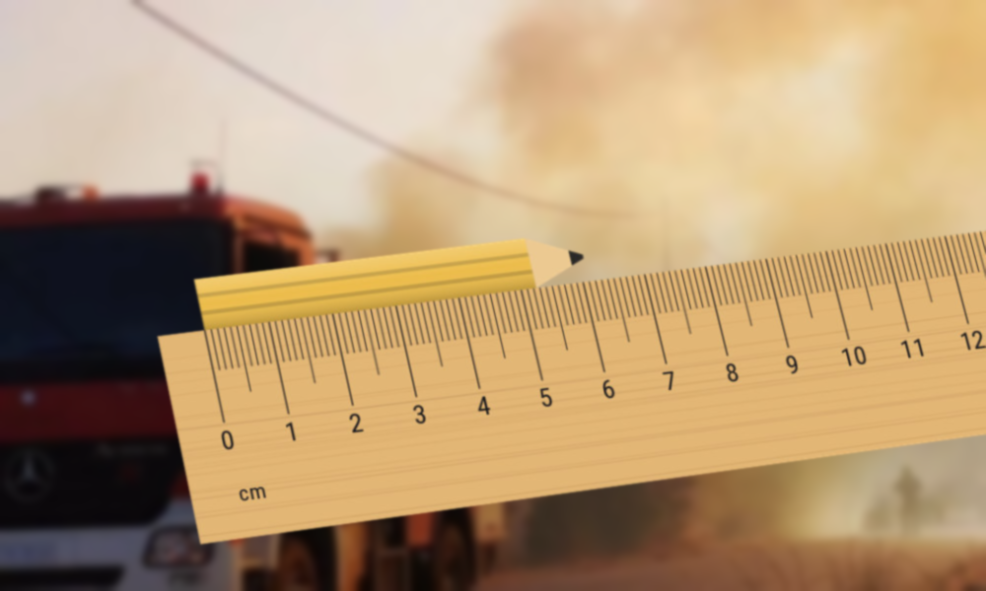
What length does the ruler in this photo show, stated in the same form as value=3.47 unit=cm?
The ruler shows value=6.1 unit=cm
